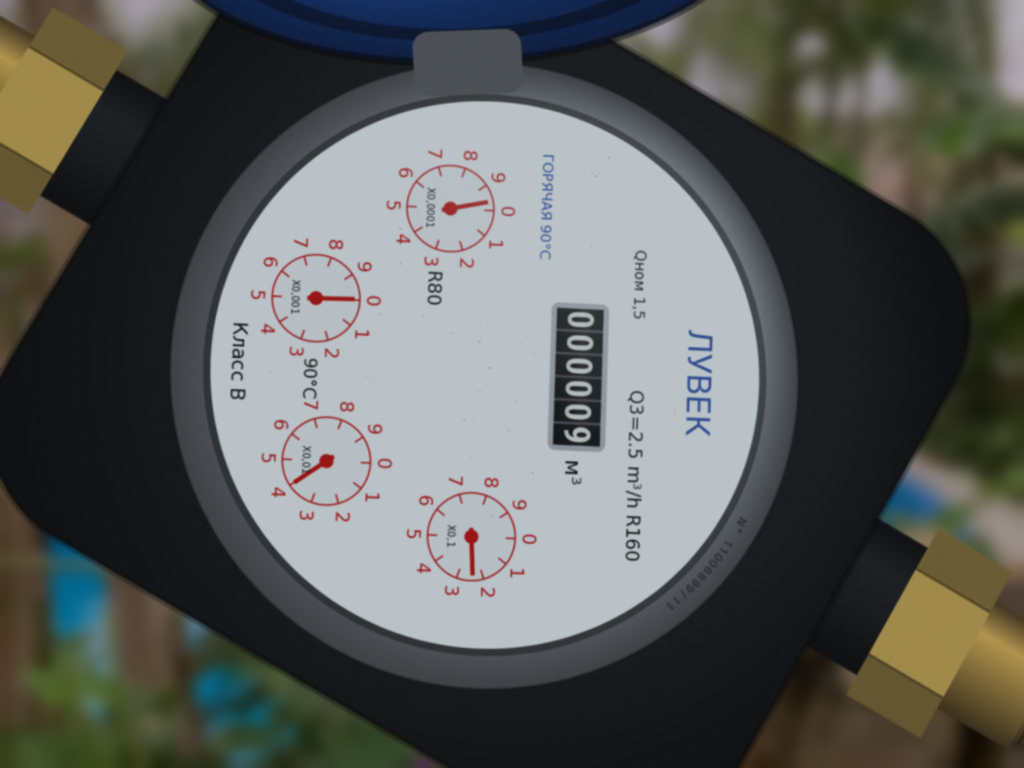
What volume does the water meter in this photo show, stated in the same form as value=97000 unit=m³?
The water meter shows value=9.2399 unit=m³
